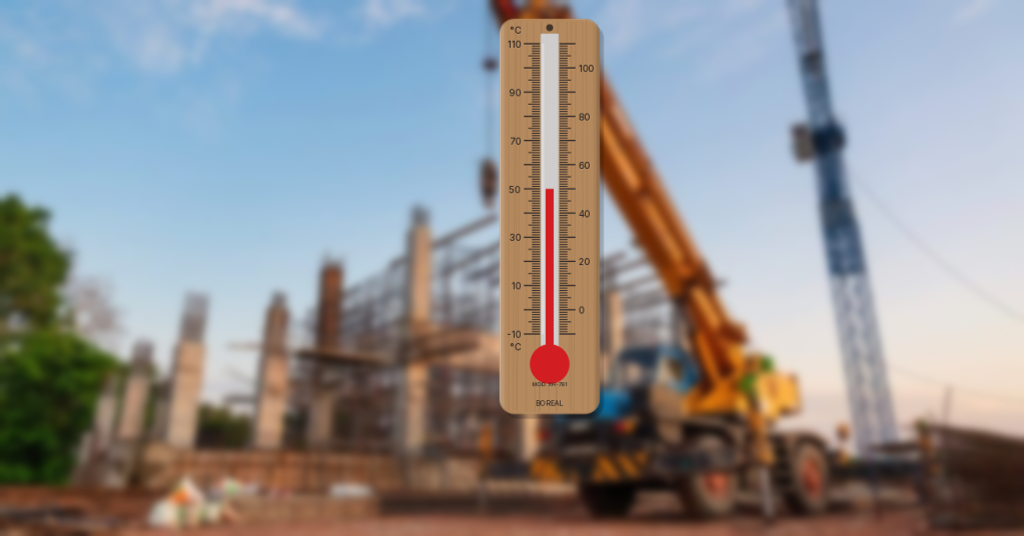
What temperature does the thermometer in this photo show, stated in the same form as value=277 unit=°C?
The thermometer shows value=50 unit=°C
